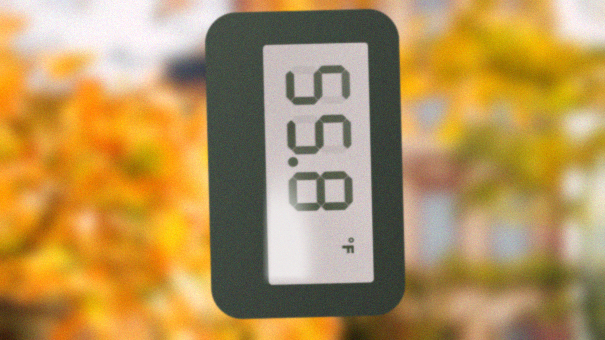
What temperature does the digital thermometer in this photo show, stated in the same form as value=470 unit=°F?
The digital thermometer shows value=55.8 unit=°F
